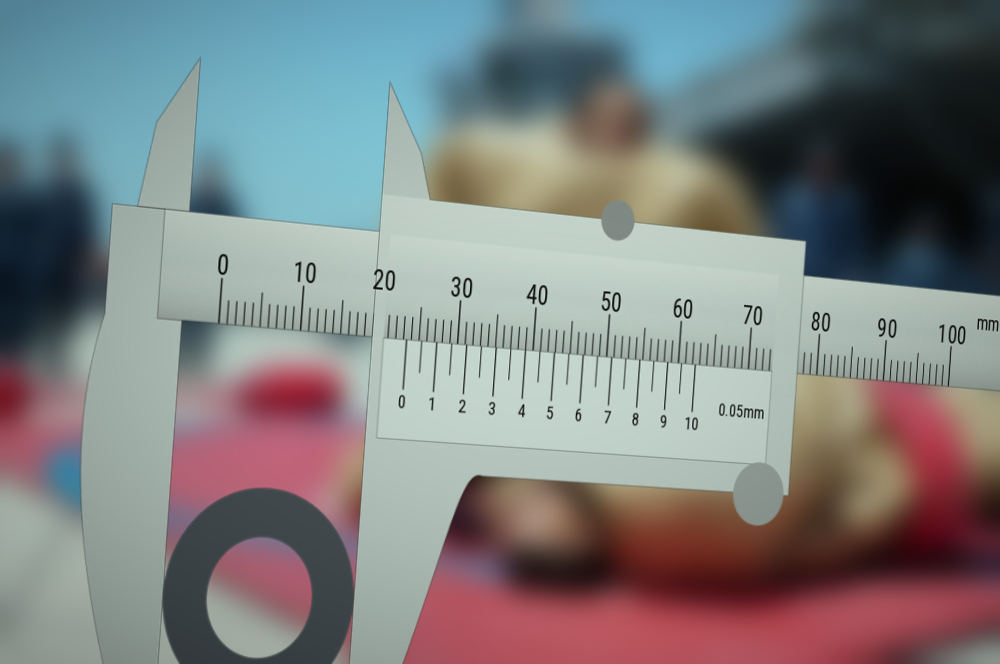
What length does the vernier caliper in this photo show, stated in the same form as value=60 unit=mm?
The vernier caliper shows value=23.4 unit=mm
